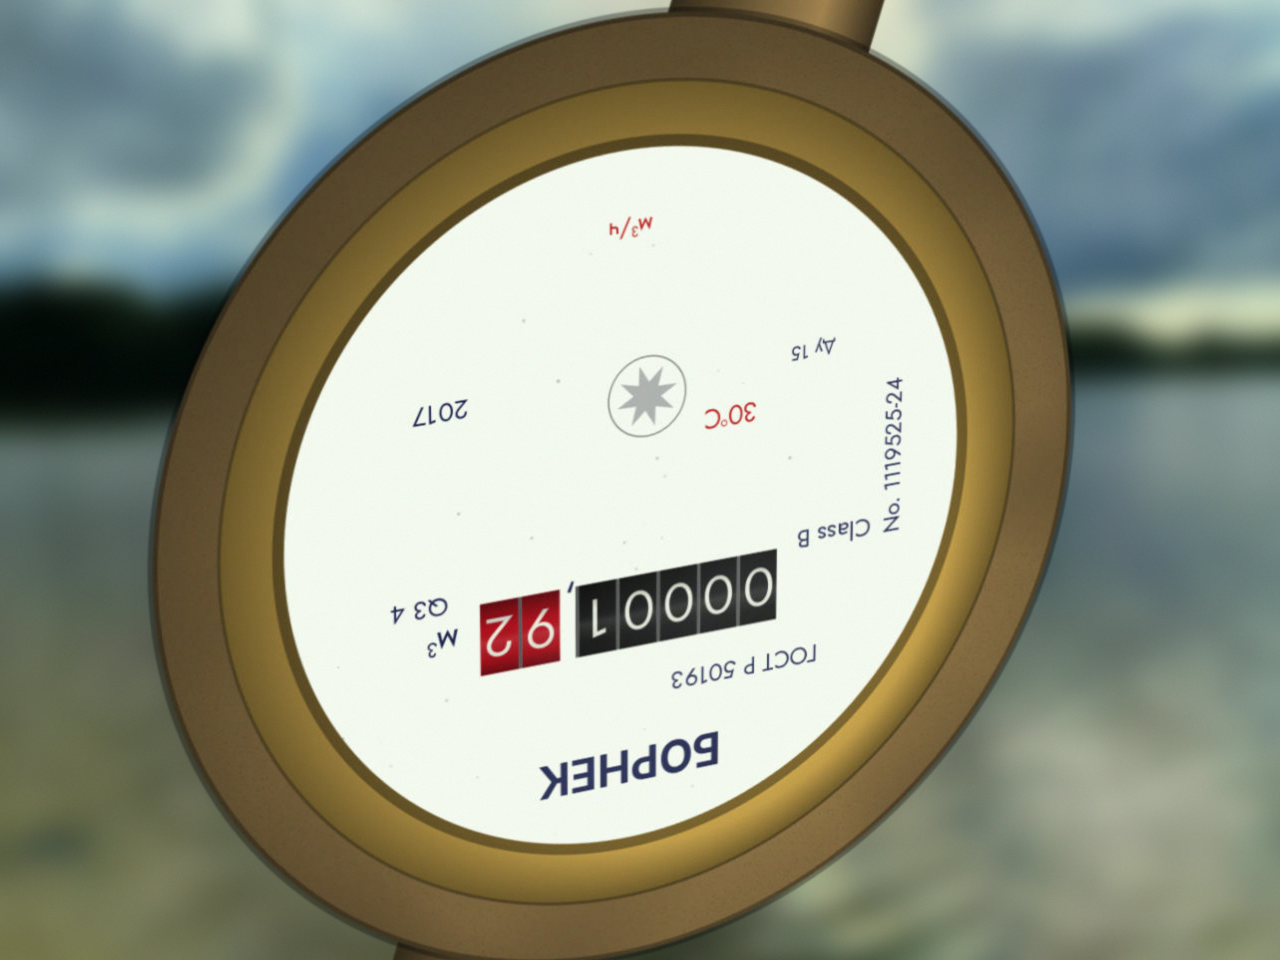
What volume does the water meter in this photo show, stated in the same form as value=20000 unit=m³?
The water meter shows value=1.92 unit=m³
